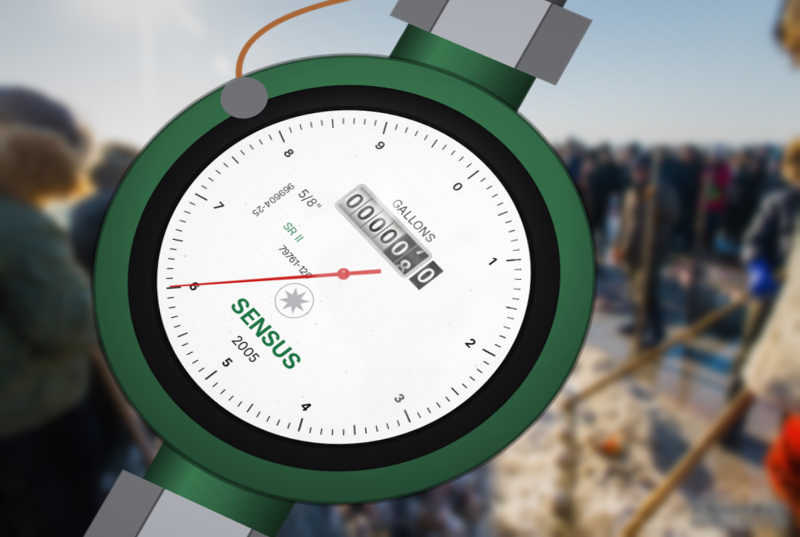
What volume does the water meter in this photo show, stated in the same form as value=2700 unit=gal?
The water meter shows value=76.0 unit=gal
